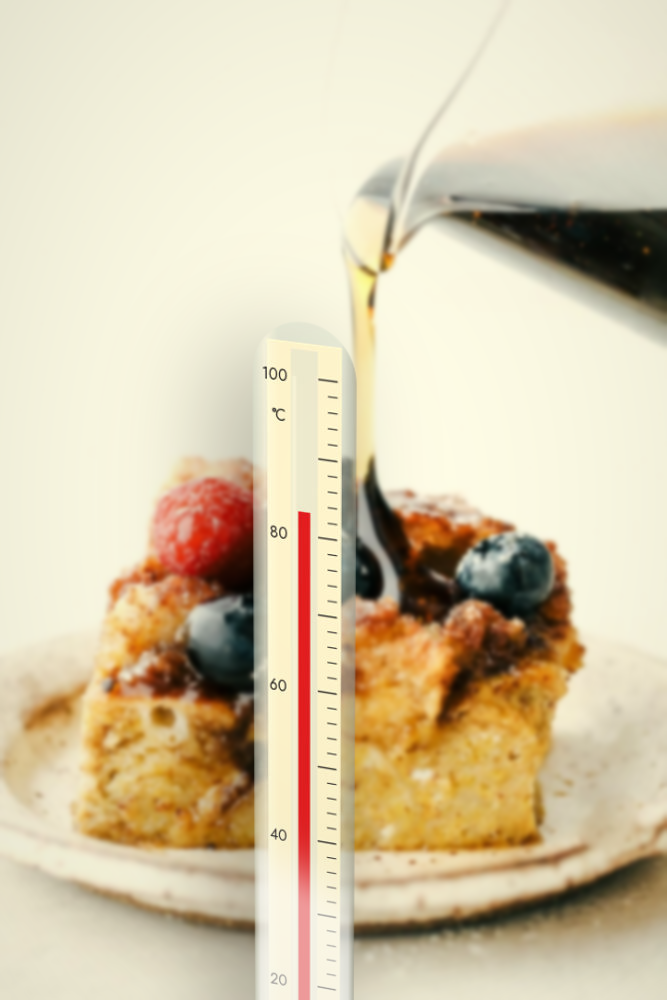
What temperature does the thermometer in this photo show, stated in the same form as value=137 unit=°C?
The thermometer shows value=83 unit=°C
